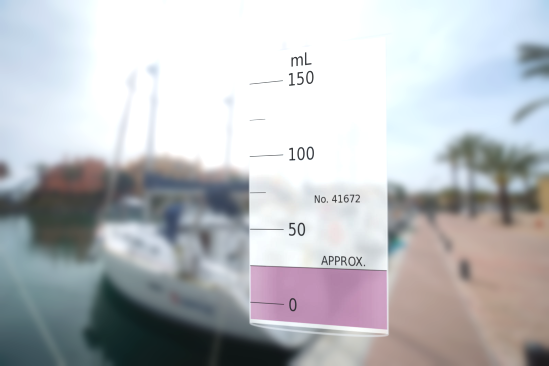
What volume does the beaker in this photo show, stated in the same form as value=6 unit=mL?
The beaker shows value=25 unit=mL
